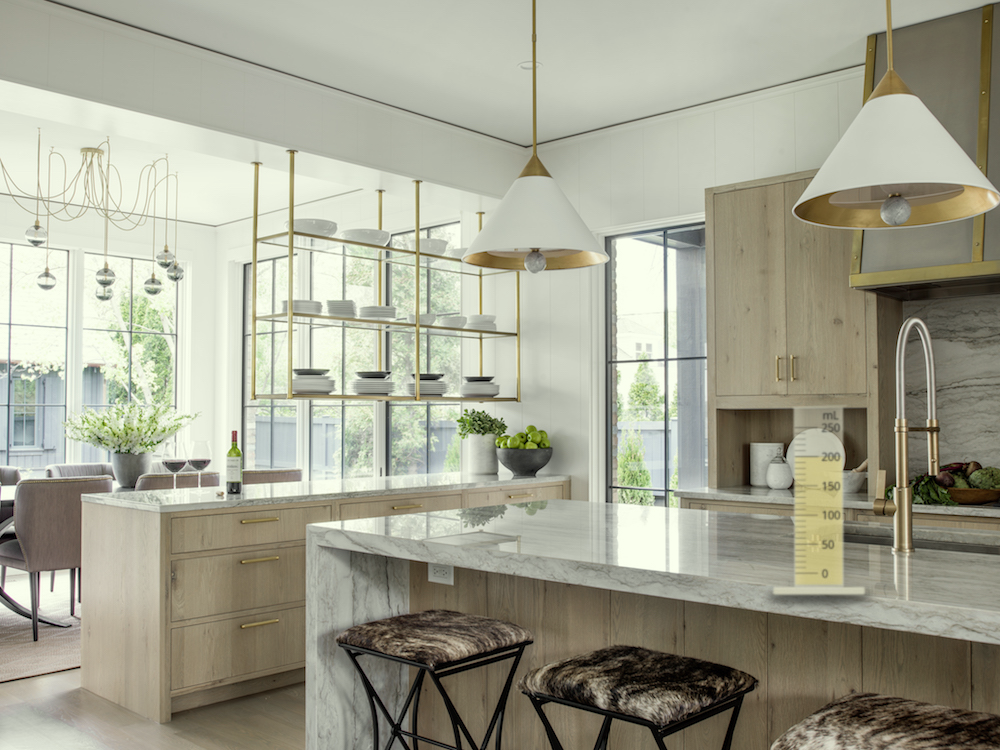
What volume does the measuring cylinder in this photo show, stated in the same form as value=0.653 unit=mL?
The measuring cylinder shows value=200 unit=mL
